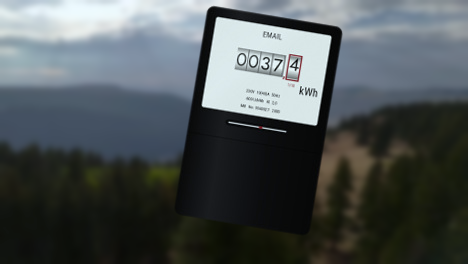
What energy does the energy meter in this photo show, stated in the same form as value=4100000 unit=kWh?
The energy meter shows value=37.4 unit=kWh
